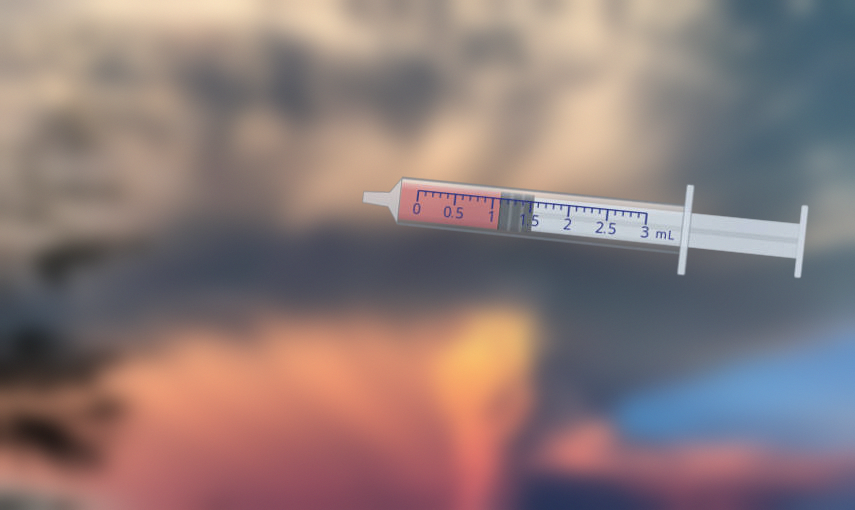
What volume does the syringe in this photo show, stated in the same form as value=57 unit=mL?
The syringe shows value=1.1 unit=mL
